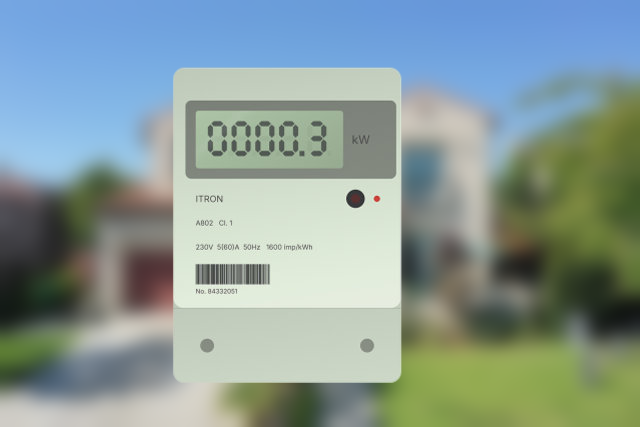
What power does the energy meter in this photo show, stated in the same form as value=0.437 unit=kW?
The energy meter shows value=0.3 unit=kW
